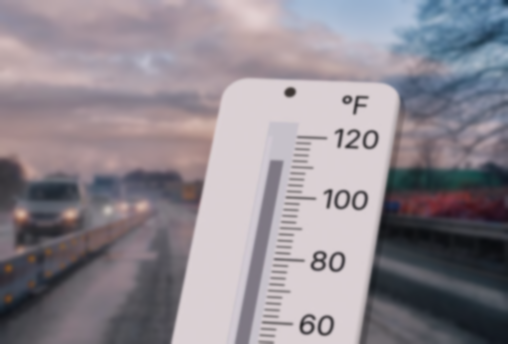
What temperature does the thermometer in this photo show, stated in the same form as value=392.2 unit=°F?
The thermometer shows value=112 unit=°F
